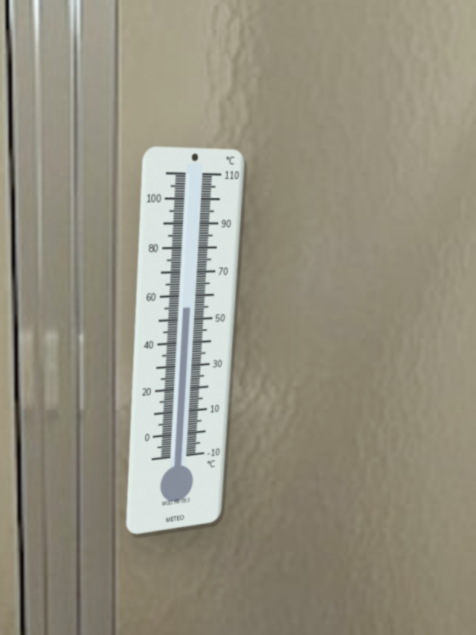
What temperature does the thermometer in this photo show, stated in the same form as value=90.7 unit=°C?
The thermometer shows value=55 unit=°C
